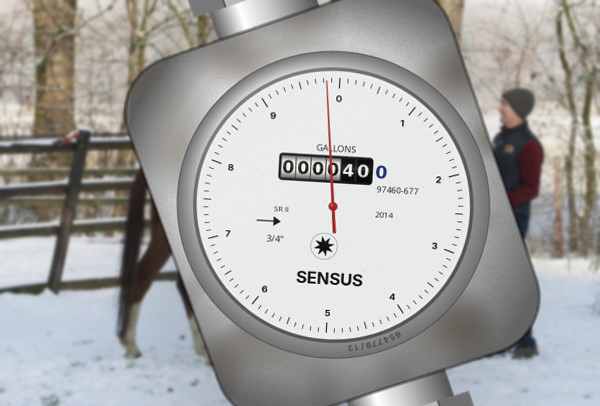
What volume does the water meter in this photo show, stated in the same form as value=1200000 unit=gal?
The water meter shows value=399.8 unit=gal
